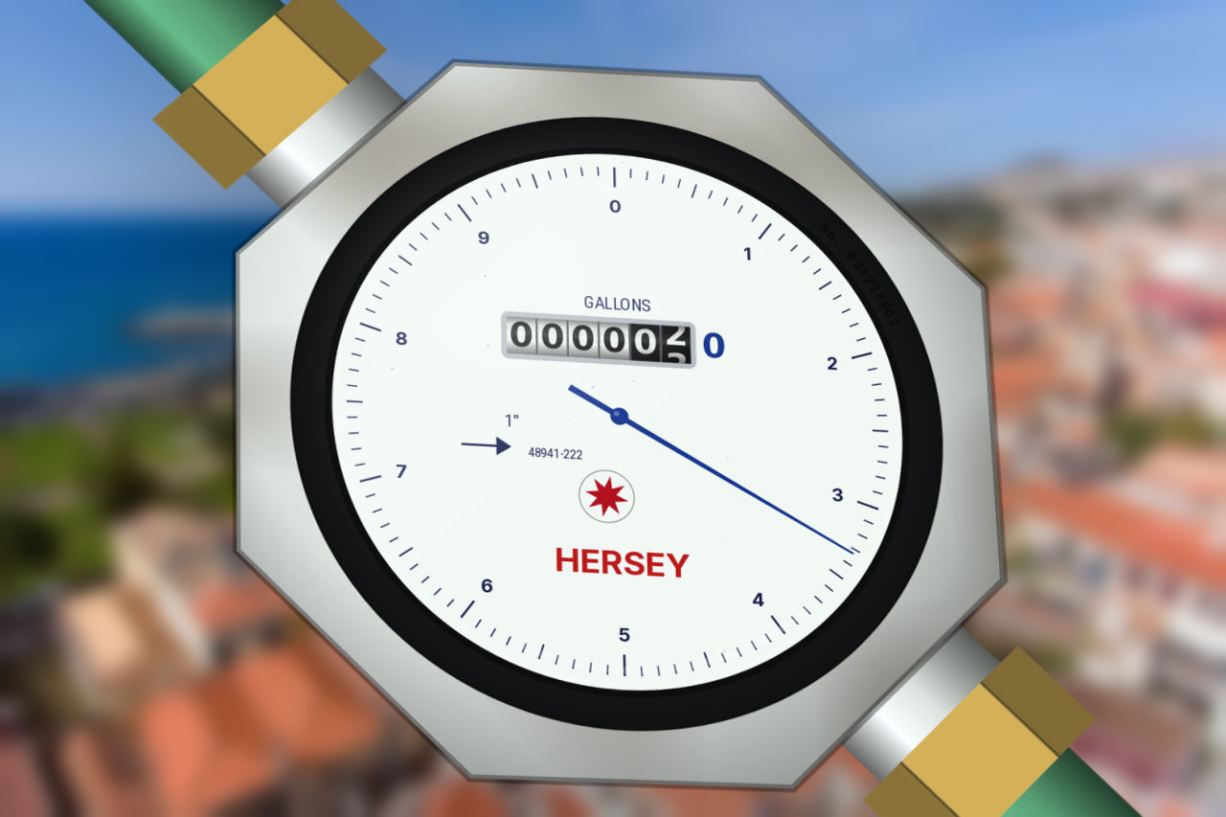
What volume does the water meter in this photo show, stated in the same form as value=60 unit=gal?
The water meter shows value=23.3 unit=gal
